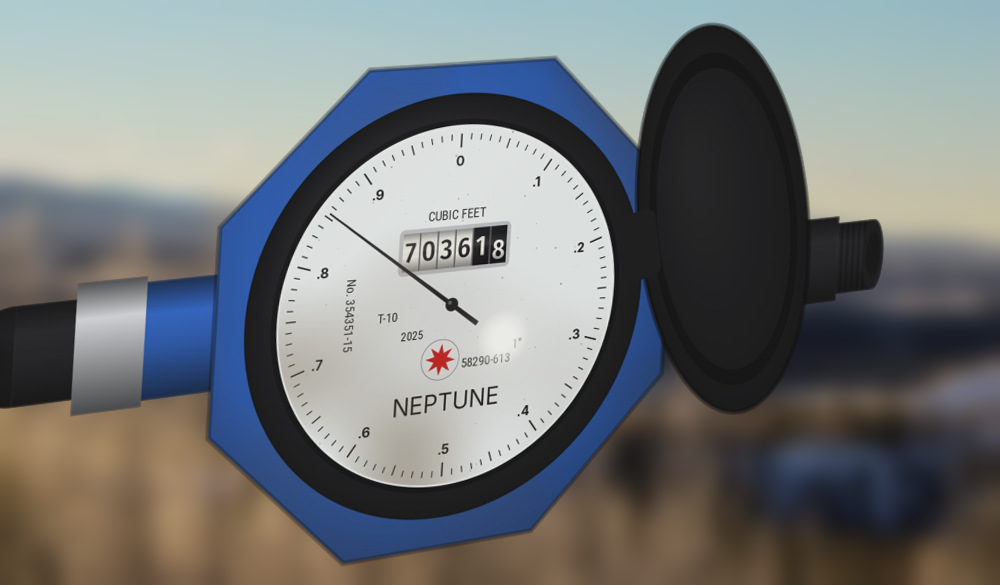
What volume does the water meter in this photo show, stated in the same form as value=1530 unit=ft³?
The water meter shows value=703617.85 unit=ft³
